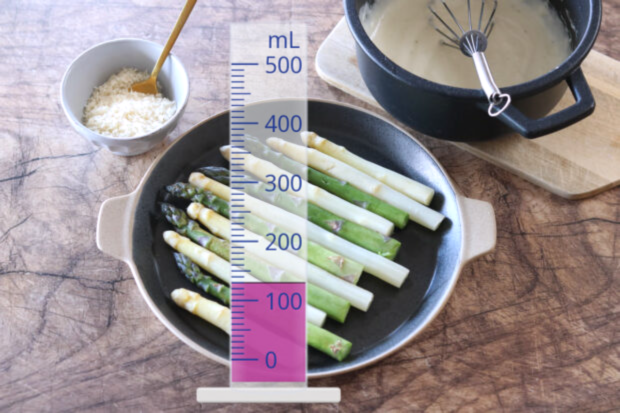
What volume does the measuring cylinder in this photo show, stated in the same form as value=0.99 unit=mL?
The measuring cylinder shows value=130 unit=mL
